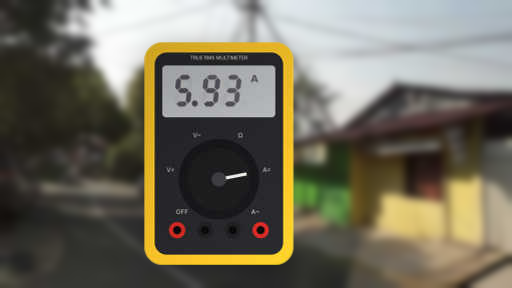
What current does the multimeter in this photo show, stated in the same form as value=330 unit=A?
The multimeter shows value=5.93 unit=A
